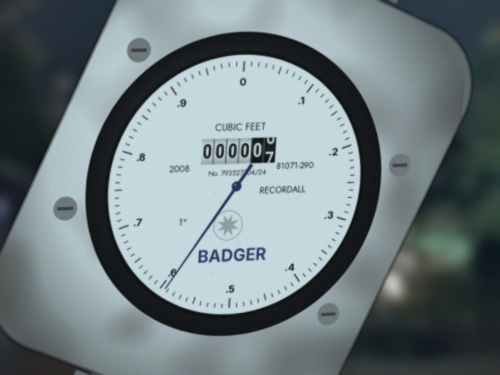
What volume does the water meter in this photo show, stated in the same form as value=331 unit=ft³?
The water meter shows value=6.59 unit=ft³
